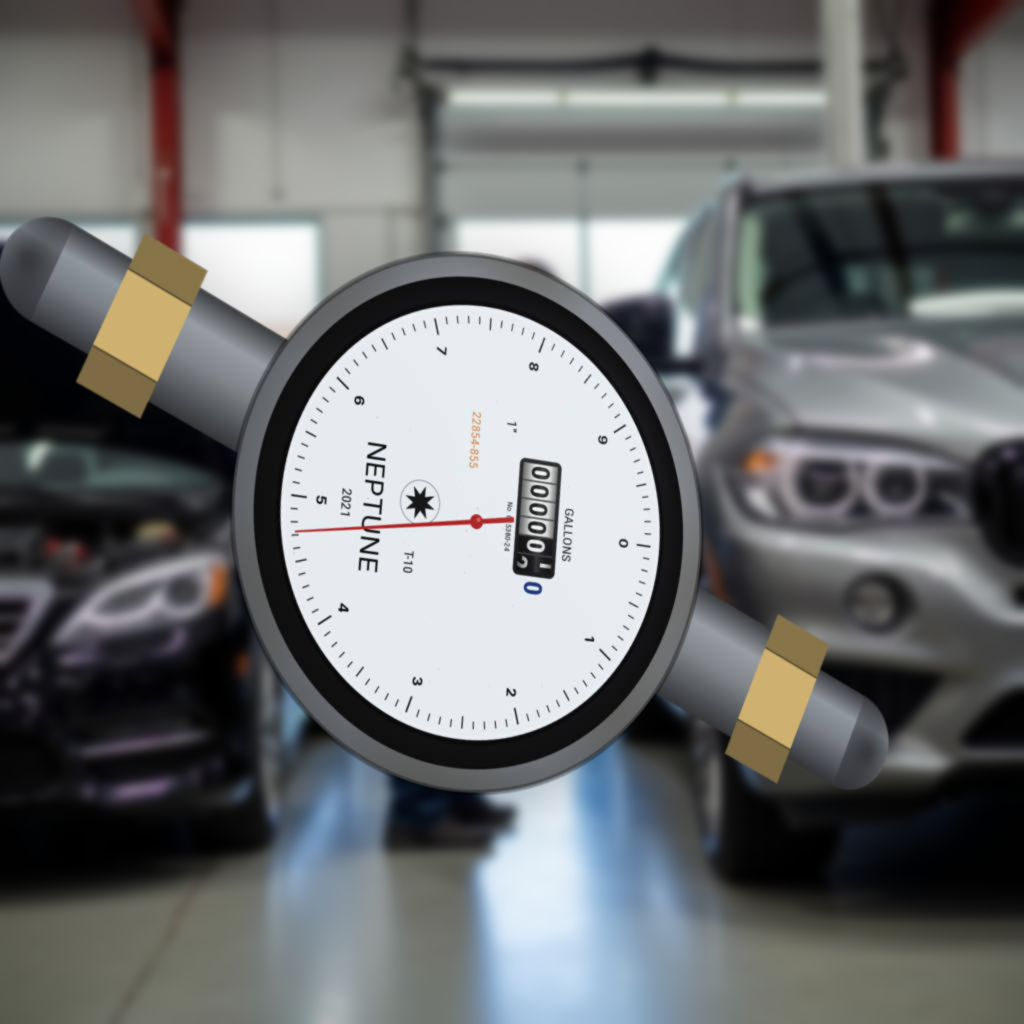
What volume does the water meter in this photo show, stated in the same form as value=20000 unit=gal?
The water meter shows value=14.7 unit=gal
